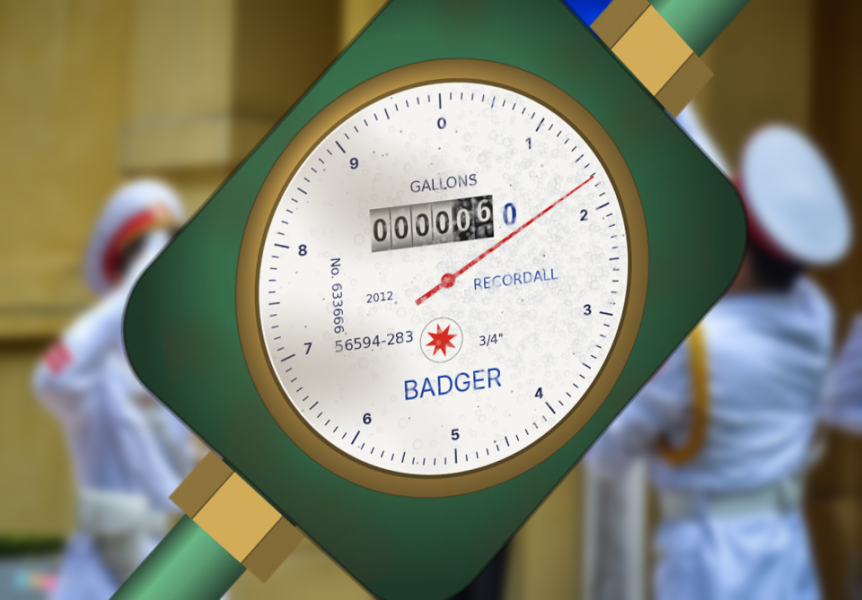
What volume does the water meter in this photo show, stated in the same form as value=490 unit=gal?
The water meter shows value=61.7 unit=gal
